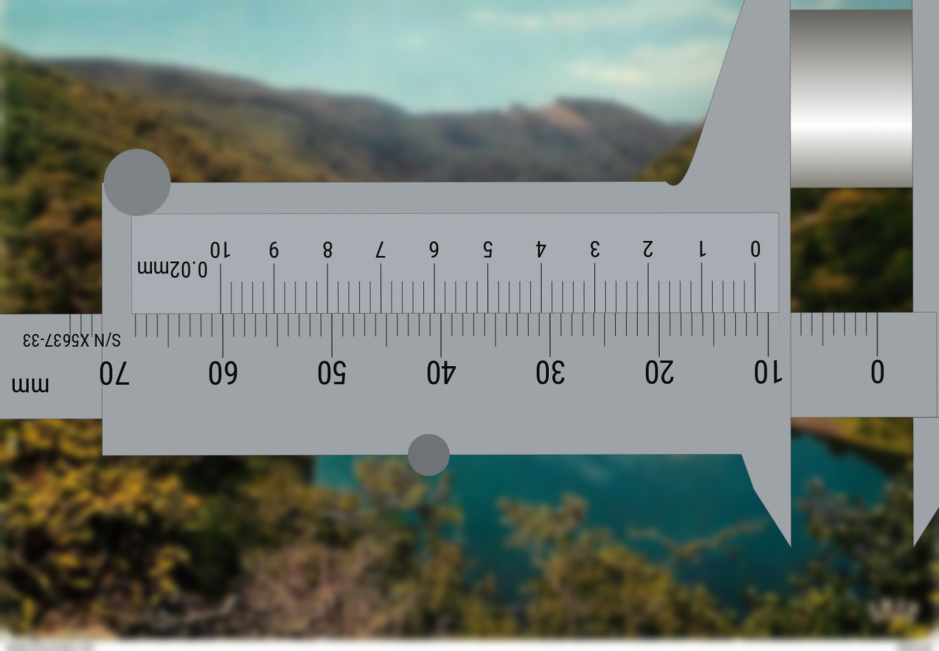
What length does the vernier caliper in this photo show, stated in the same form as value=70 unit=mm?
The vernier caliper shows value=11.2 unit=mm
